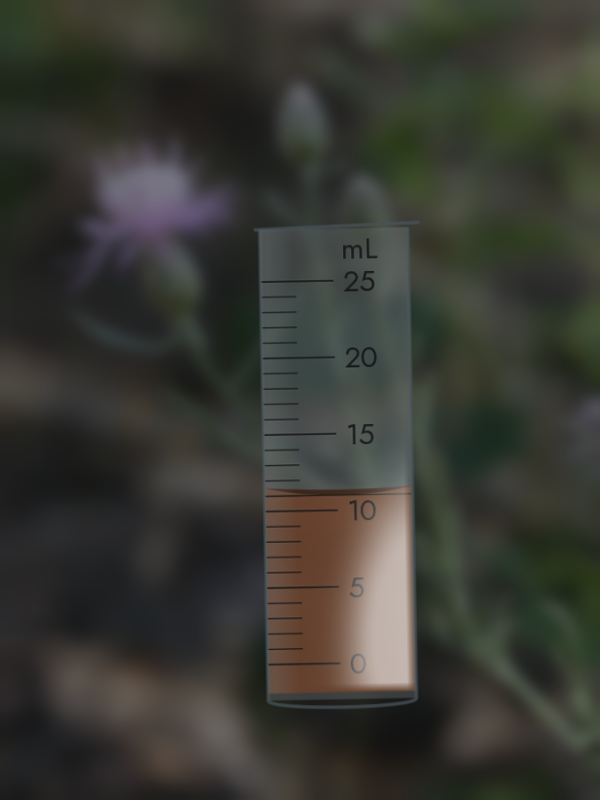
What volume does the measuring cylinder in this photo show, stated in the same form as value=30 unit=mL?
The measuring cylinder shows value=11 unit=mL
